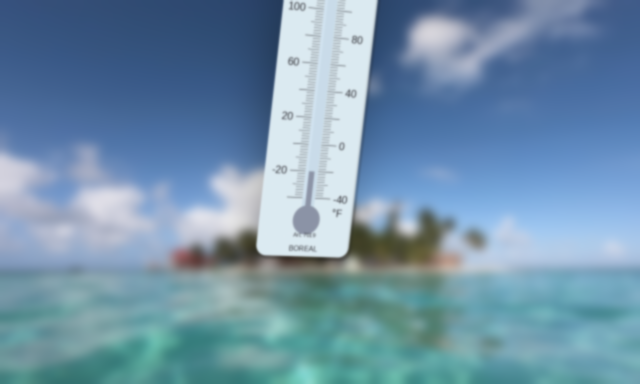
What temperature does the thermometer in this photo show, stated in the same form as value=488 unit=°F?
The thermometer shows value=-20 unit=°F
